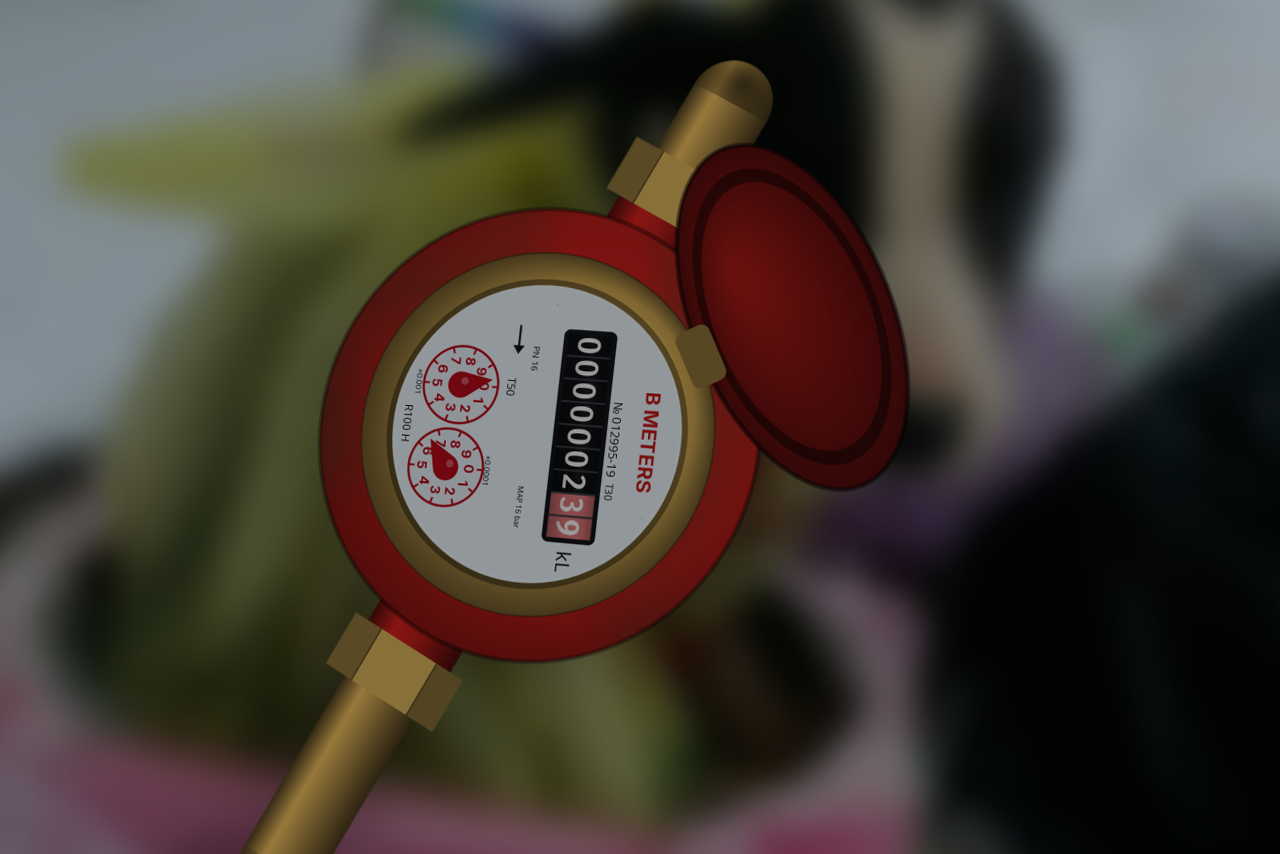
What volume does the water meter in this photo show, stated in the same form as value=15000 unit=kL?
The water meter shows value=2.3896 unit=kL
